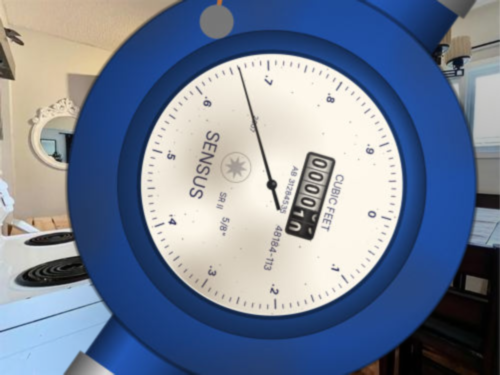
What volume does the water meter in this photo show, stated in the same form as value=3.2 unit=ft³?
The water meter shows value=9.66 unit=ft³
